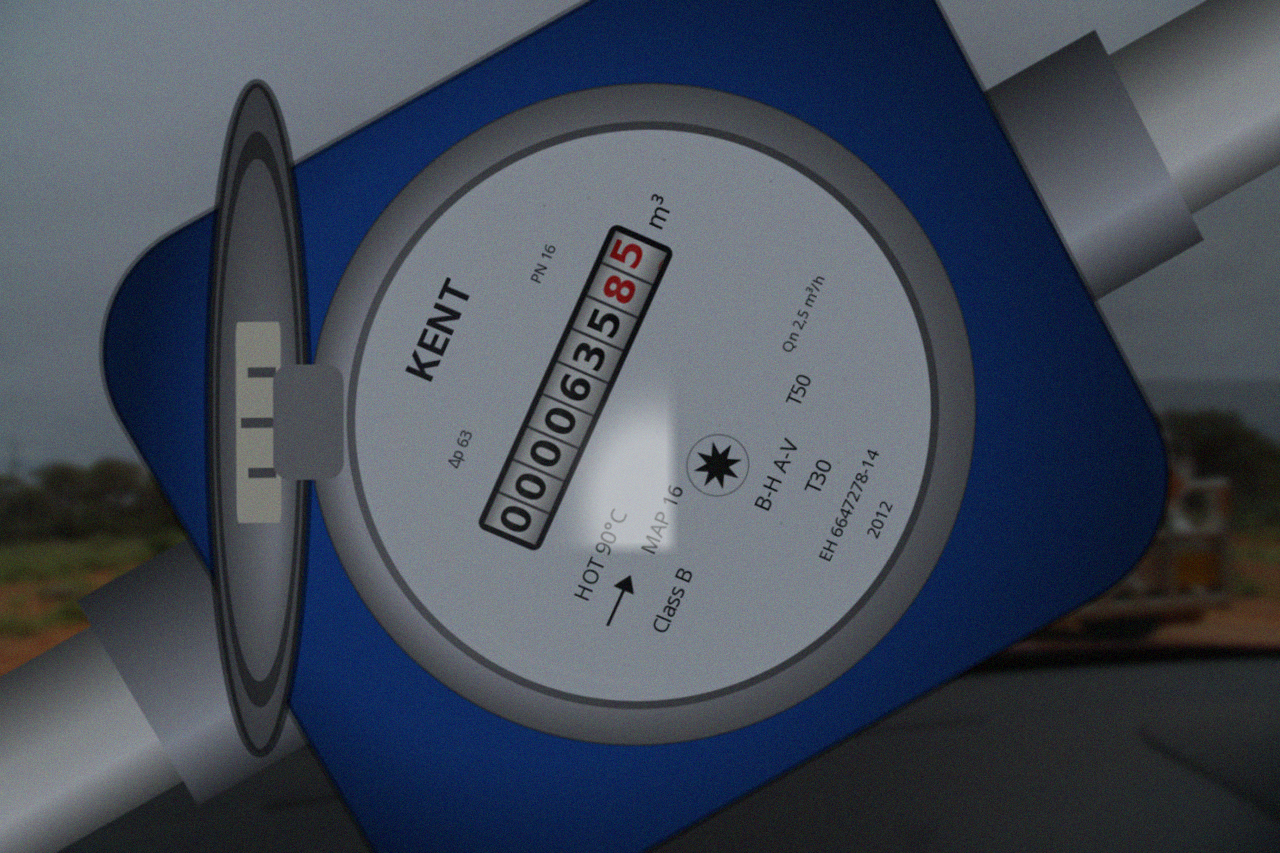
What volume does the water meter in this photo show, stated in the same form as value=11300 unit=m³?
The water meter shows value=635.85 unit=m³
